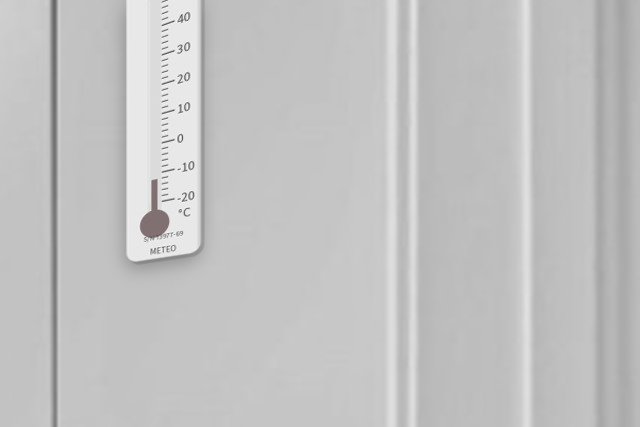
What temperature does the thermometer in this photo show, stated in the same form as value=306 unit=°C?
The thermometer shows value=-12 unit=°C
